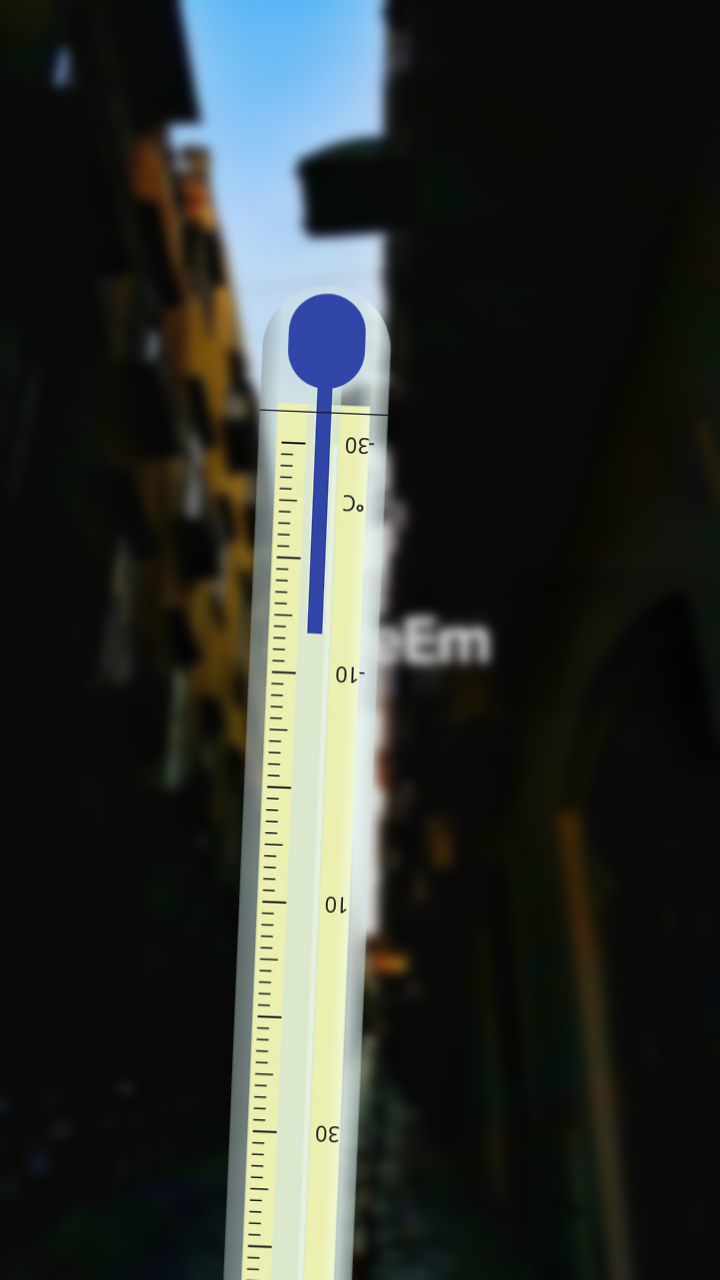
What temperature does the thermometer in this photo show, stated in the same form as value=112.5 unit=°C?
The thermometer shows value=-13.5 unit=°C
